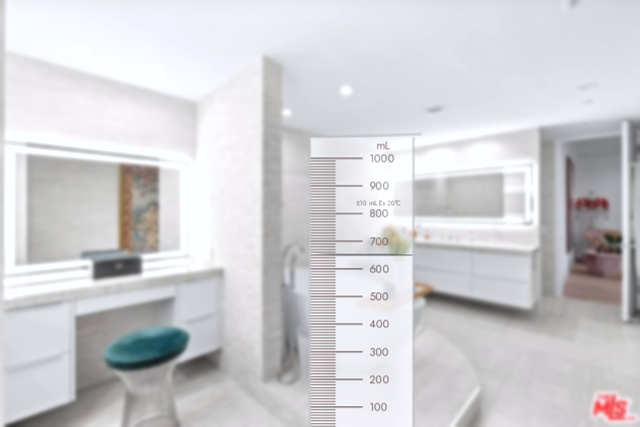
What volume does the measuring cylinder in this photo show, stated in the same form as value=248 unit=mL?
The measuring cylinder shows value=650 unit=mL
